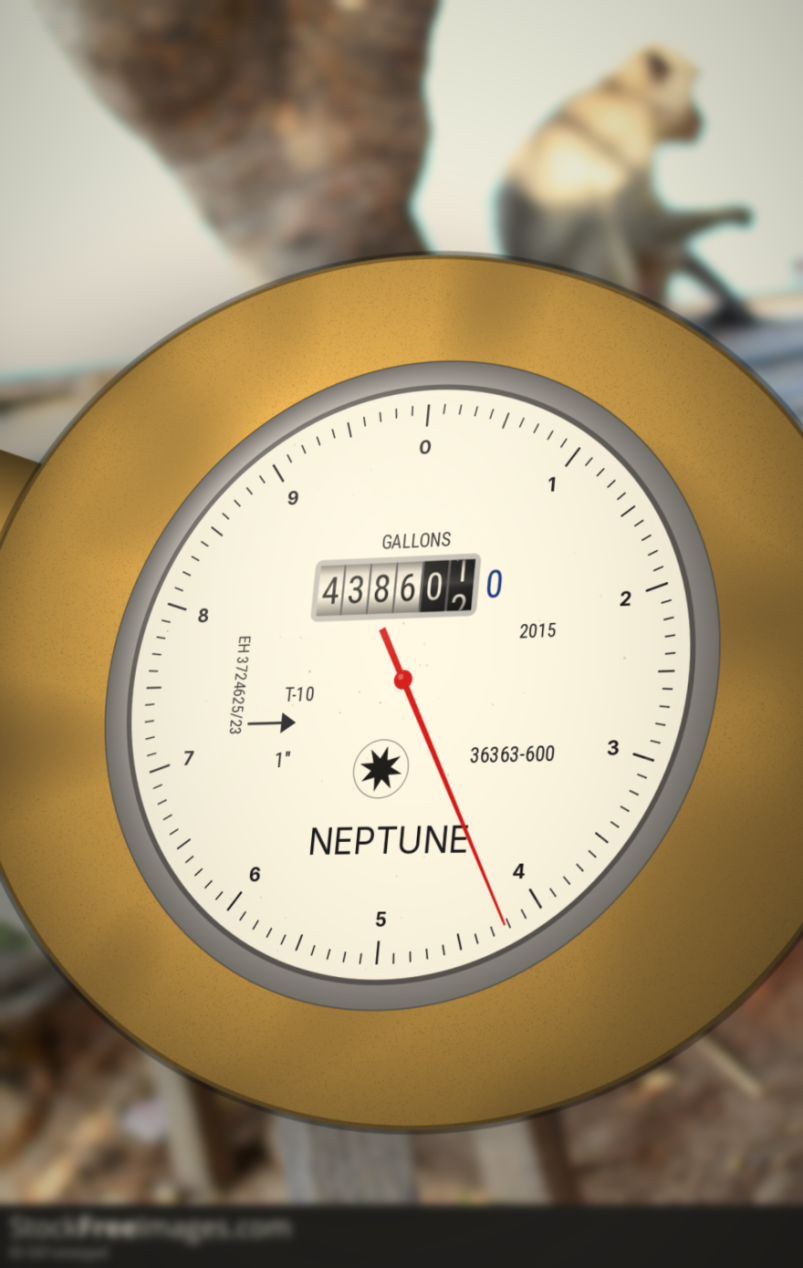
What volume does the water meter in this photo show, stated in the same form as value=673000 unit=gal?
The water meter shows value=4386014.2 unit=gal
